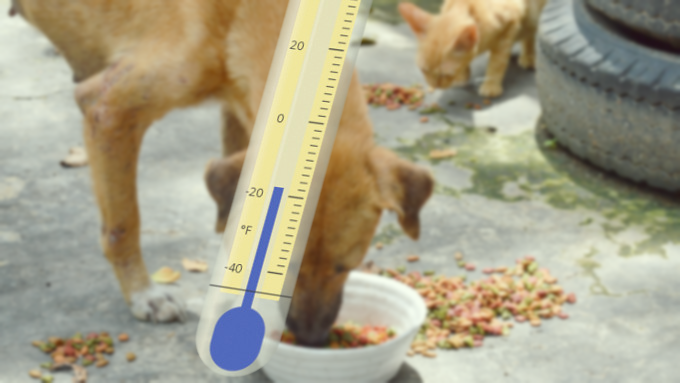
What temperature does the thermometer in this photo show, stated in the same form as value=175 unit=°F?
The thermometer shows value=-18 unit=°F
